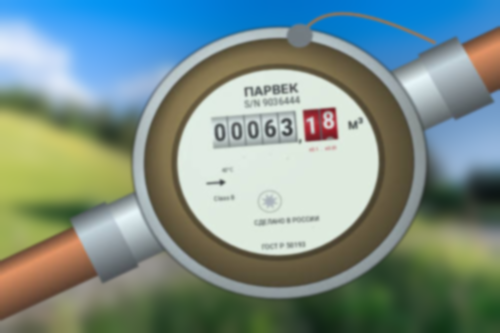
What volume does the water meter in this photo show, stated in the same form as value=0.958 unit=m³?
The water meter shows value=63.18 unit=m³
